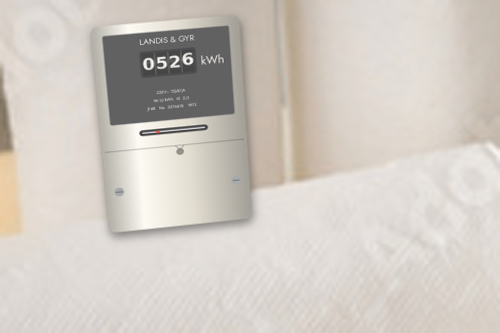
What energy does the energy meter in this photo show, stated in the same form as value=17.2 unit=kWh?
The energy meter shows value=526 unit=kWh
